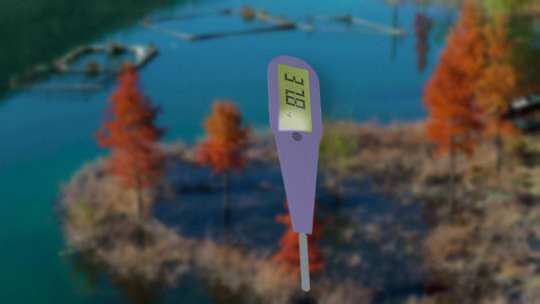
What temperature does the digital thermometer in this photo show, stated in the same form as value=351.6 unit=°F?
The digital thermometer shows value=37.8 unit=°F
